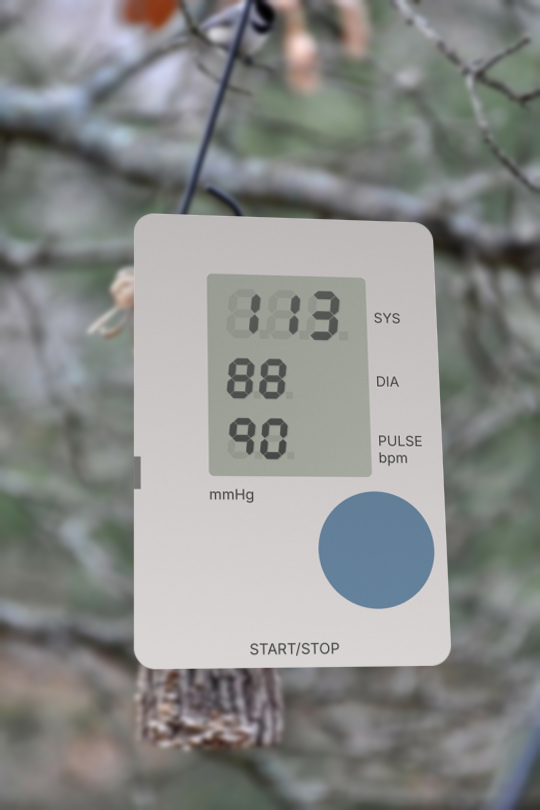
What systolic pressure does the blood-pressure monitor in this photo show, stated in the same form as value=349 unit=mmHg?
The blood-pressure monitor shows value=113 unit=mmHg
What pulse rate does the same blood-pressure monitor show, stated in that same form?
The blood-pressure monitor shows value=90 unit=bpm
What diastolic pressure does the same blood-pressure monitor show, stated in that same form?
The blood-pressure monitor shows value=88 unit=mmHg
